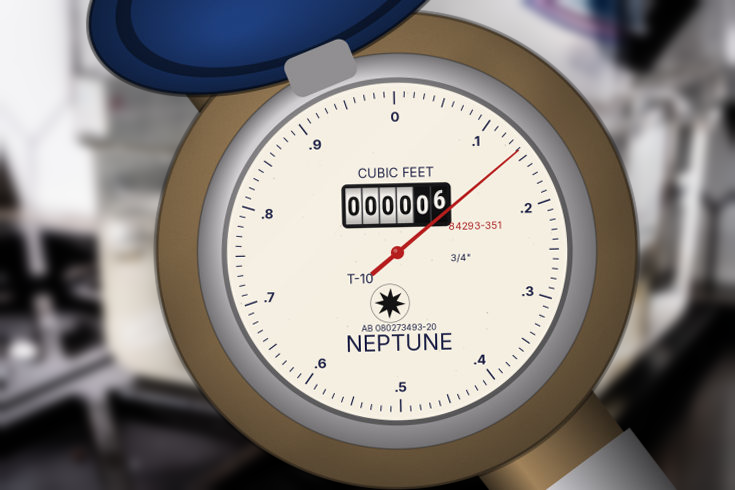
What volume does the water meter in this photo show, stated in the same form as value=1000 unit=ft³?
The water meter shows value=6.14 unit=ft³
